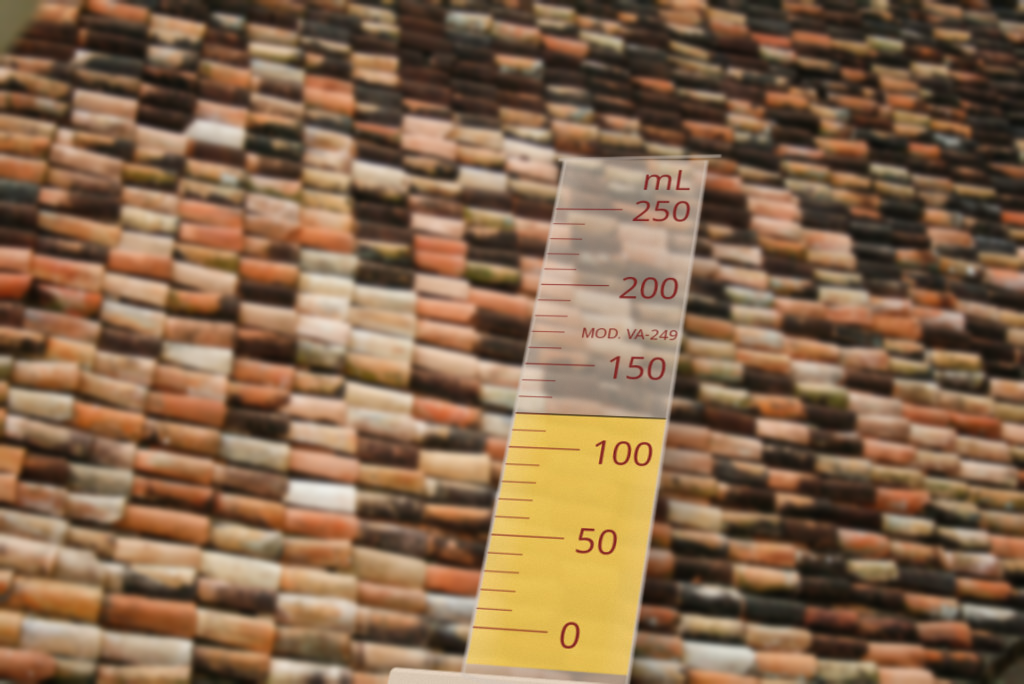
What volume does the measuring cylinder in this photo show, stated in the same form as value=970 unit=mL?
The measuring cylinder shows value=120 unit=mL
